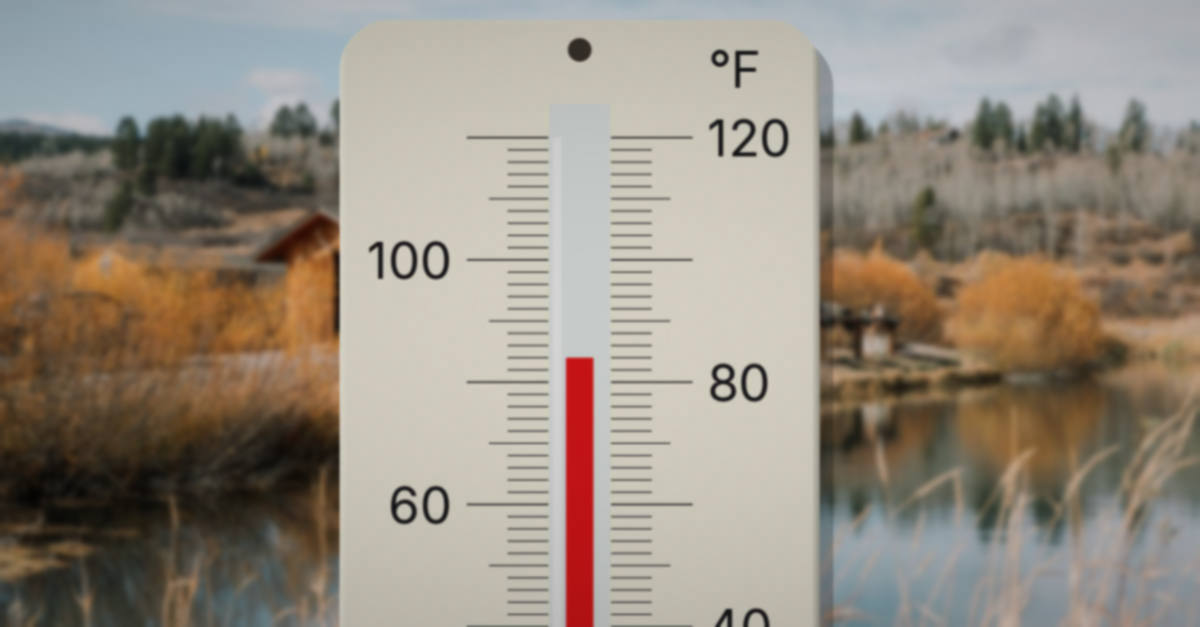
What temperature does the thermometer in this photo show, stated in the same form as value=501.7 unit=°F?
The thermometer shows value=84 unit=°F
